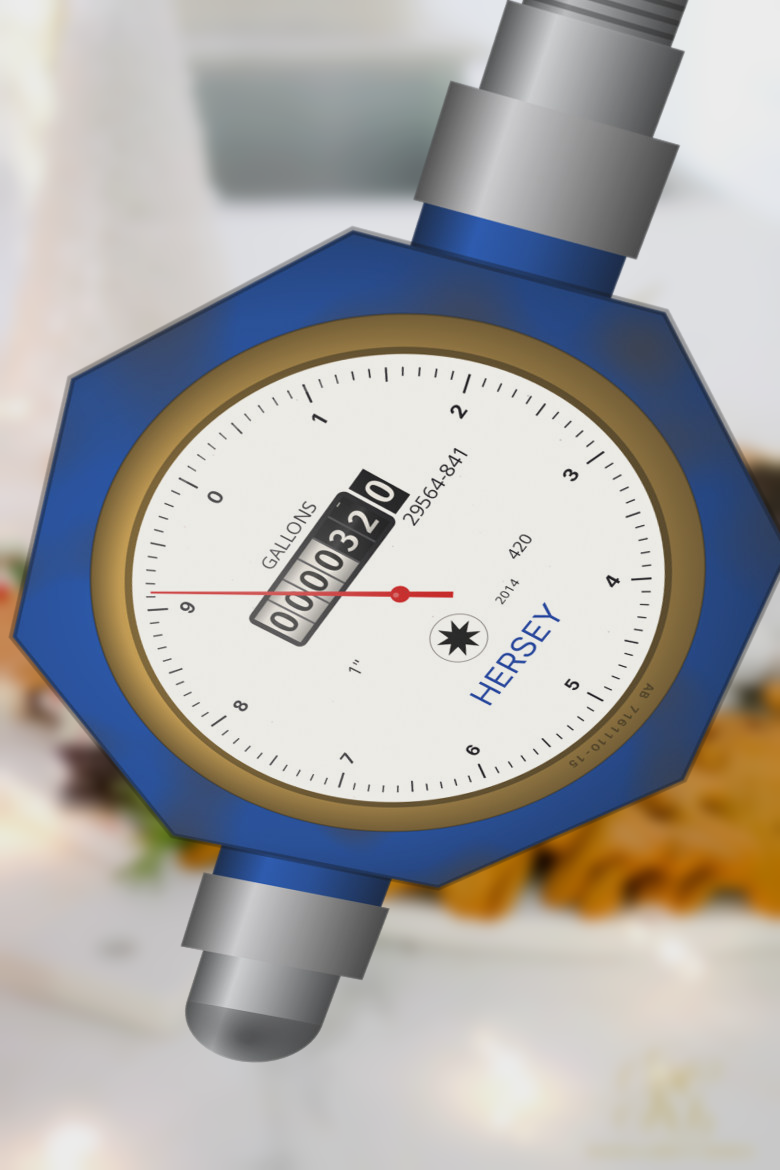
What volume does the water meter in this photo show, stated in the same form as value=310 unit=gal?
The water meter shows value=319.1 unit=gal
